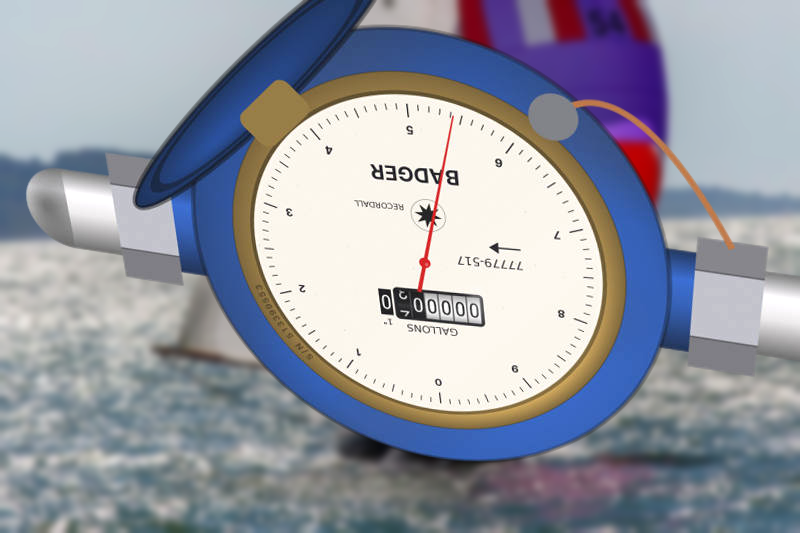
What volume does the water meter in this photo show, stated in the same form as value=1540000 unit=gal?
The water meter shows value=25.4 unit=gal
